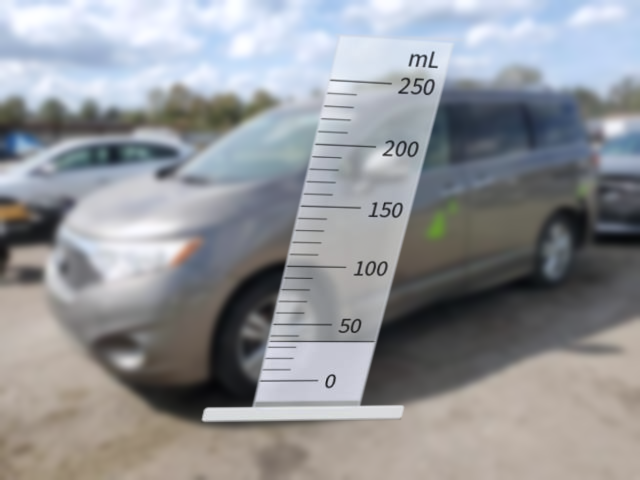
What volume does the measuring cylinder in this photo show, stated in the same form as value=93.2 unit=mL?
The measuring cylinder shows value=35 unit=mL
